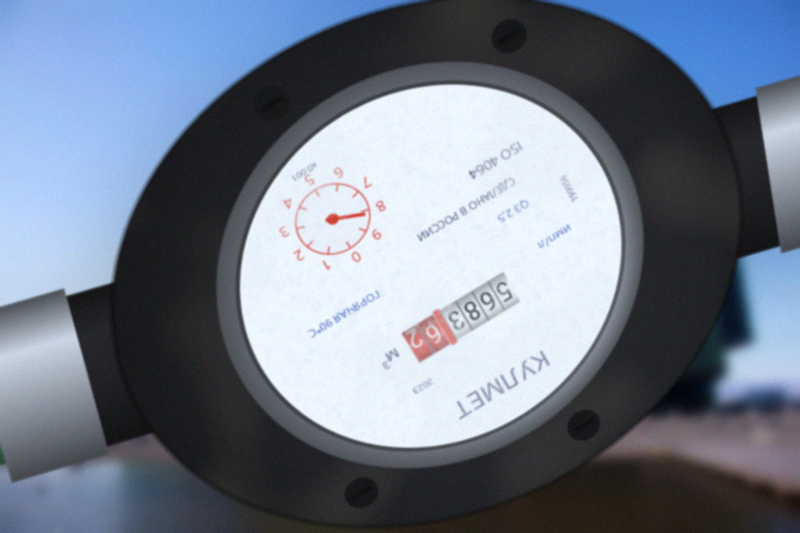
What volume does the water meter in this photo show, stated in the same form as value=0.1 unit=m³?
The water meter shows value=5683.618 unit=m³
